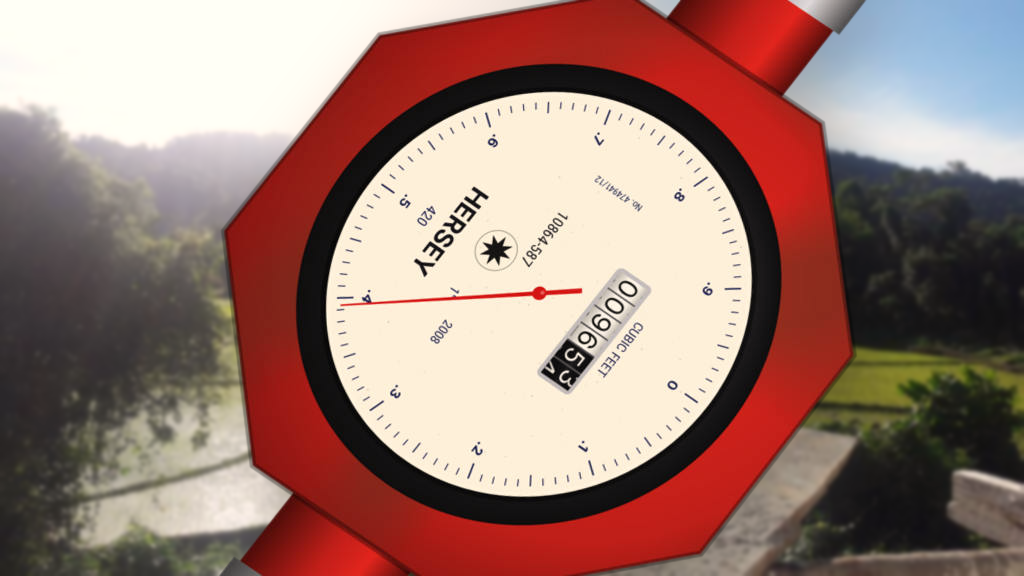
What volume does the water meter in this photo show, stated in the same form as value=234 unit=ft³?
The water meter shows value=9653.39 unit=ft³
